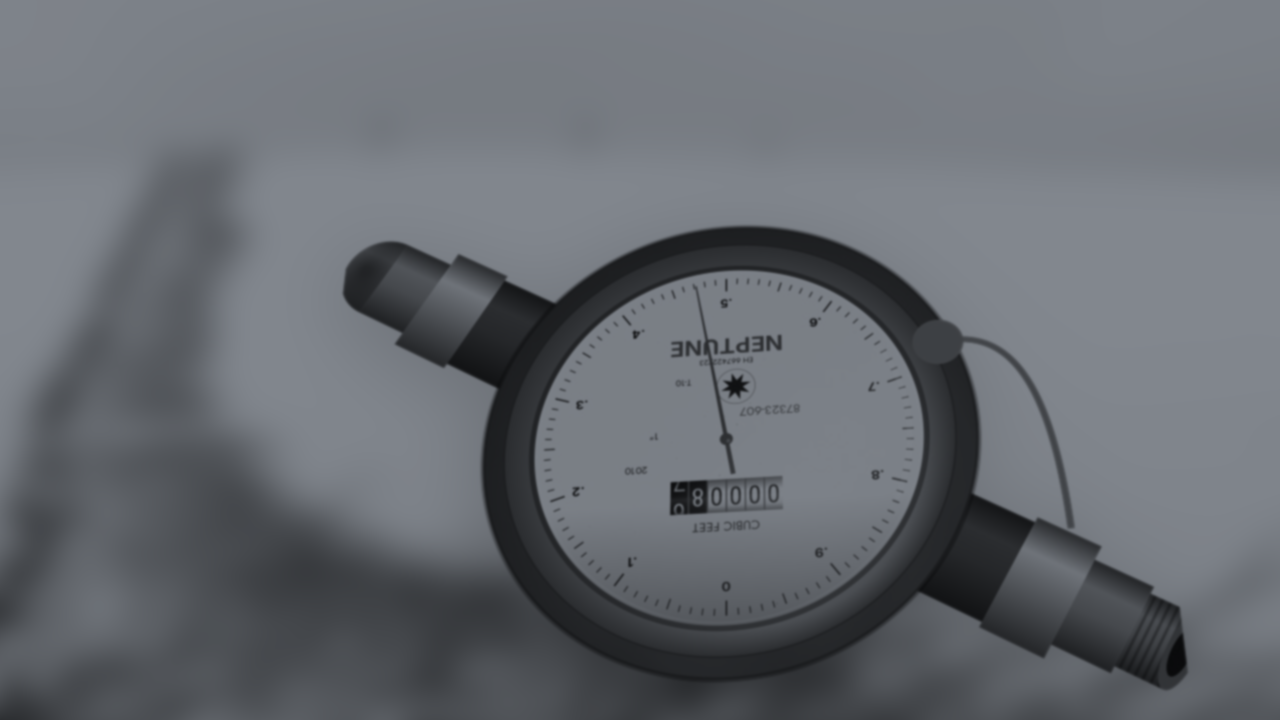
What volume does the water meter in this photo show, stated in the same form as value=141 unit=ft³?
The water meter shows value=86.47 unit=ft³
